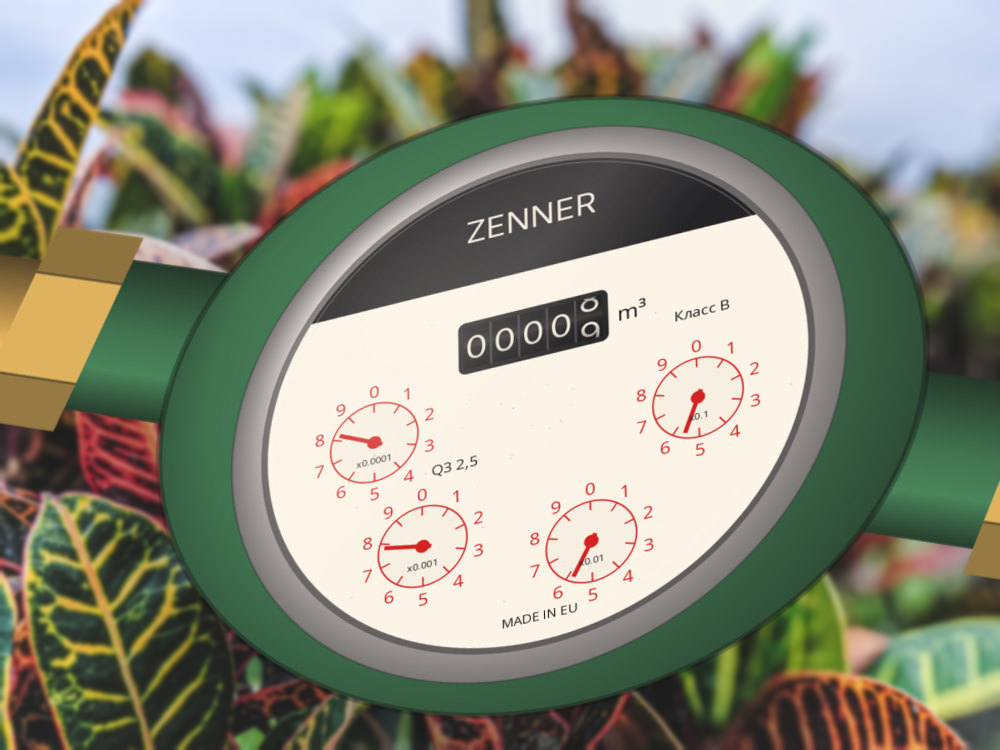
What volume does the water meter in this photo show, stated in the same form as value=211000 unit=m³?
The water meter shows value=8.5578 unit=m³
